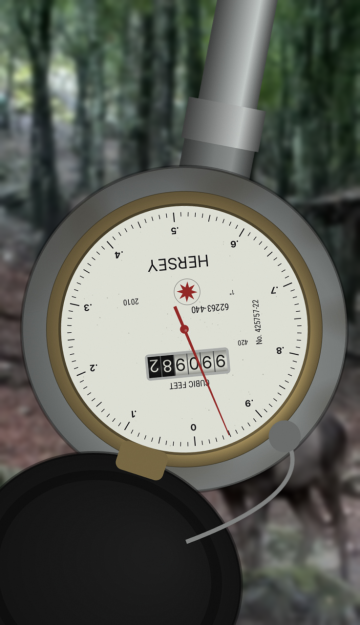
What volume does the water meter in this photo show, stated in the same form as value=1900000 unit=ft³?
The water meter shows value=990981.95 unit=ft³
